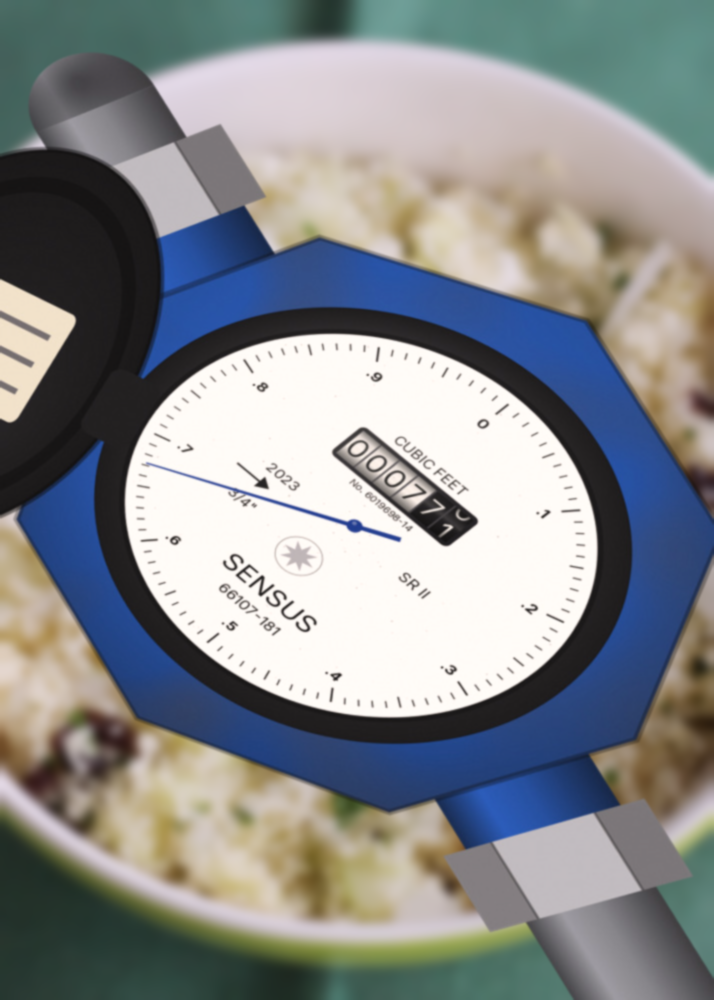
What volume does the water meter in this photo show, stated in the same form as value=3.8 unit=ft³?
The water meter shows value=770.67 unit=ft³
